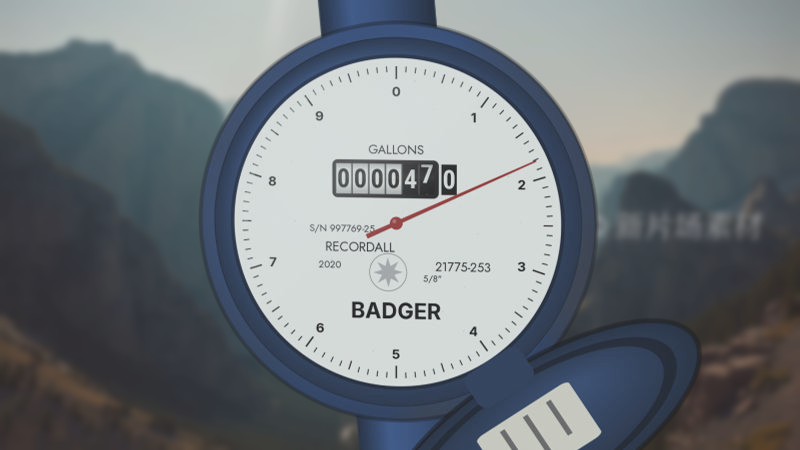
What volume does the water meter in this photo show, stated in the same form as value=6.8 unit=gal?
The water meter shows value=471.8 unit=gal
